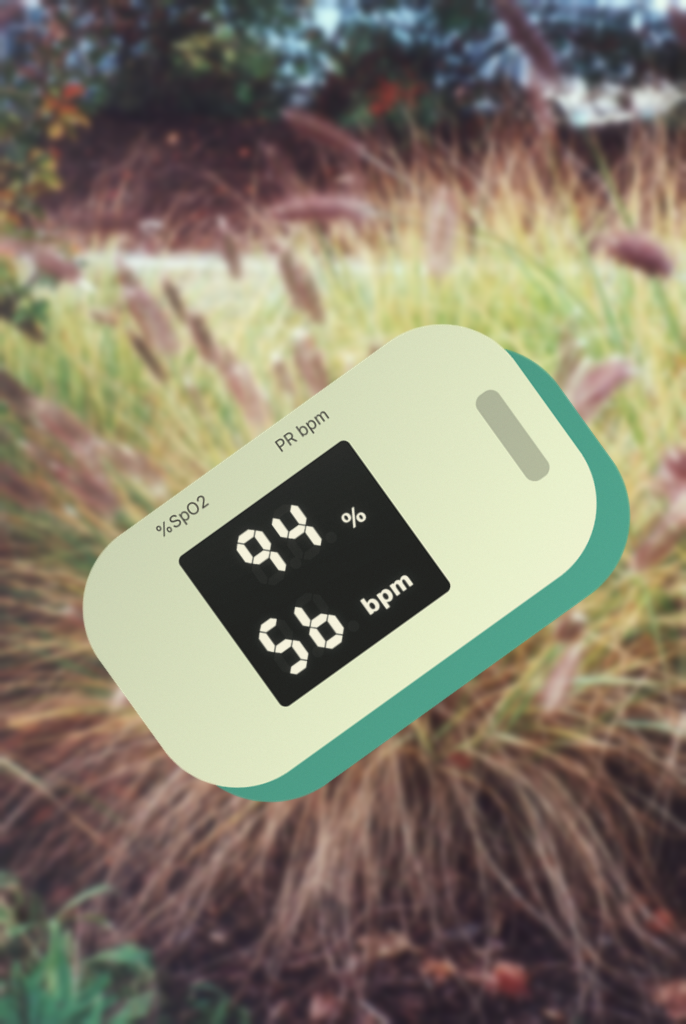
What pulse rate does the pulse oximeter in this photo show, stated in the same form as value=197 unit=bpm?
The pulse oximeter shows value=56 unit=bpm
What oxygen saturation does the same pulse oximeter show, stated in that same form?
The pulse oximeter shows value=94 unit=%
